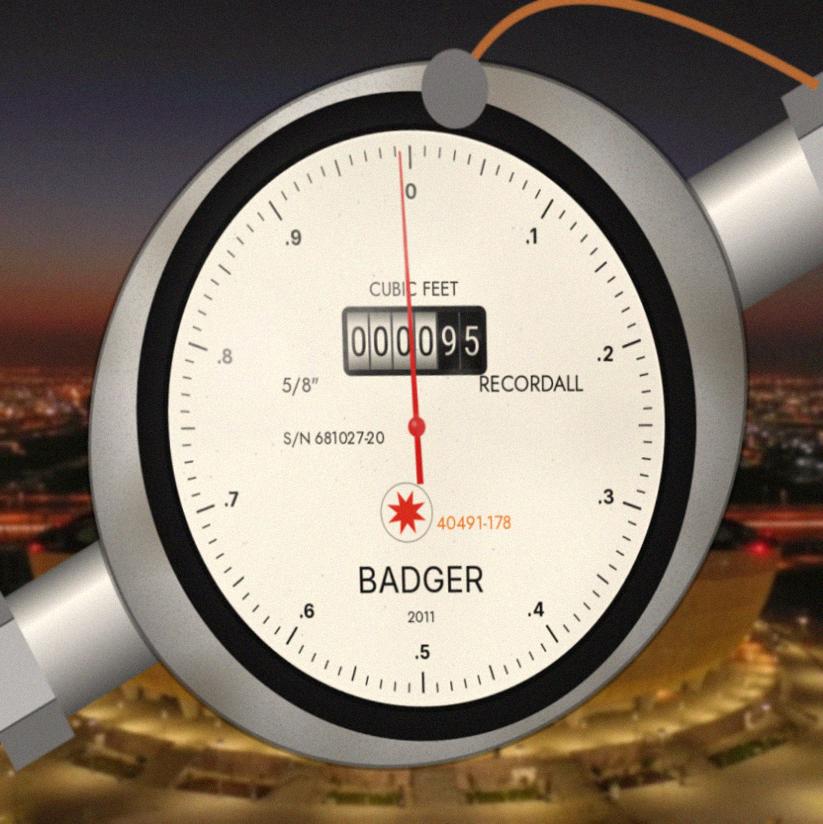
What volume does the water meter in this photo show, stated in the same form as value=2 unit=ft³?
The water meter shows value=94.99 unit=ft³
